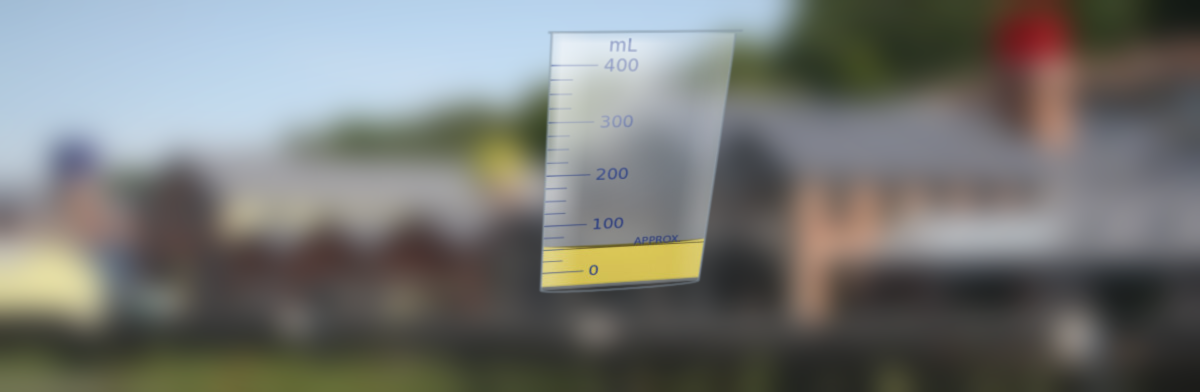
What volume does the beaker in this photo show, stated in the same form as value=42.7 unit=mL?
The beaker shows value=50 unit=mL
